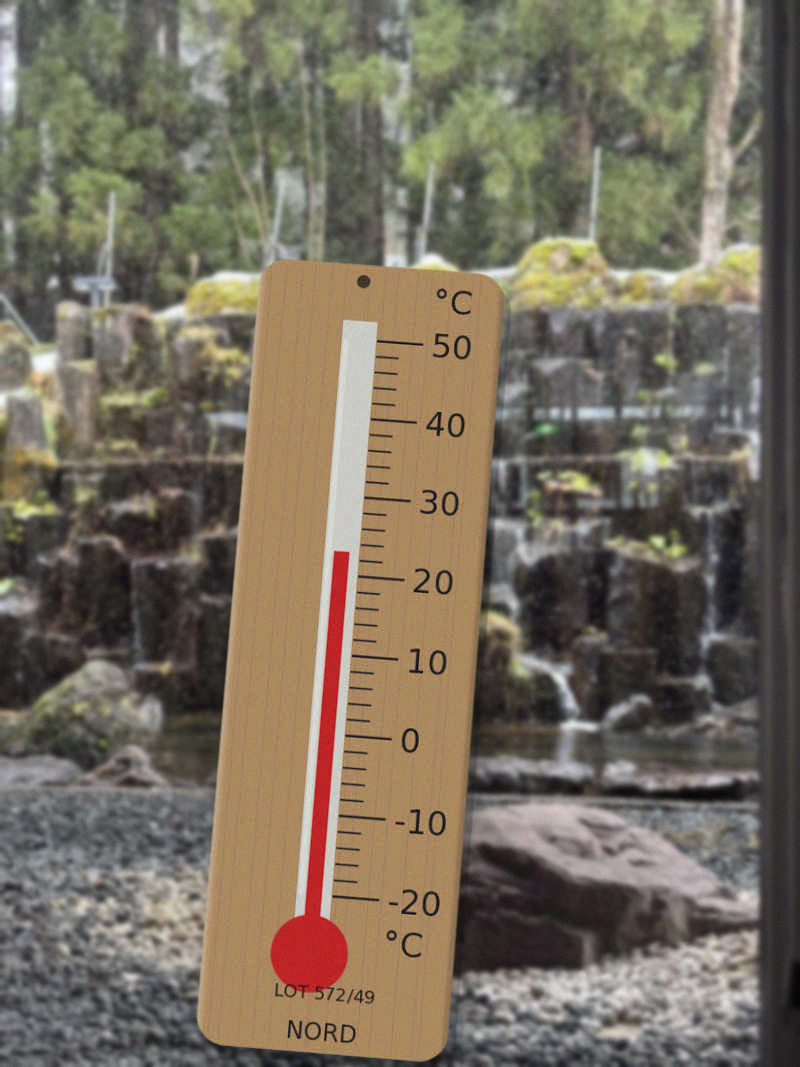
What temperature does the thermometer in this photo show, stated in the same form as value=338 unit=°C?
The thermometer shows value=23 unit=°C
